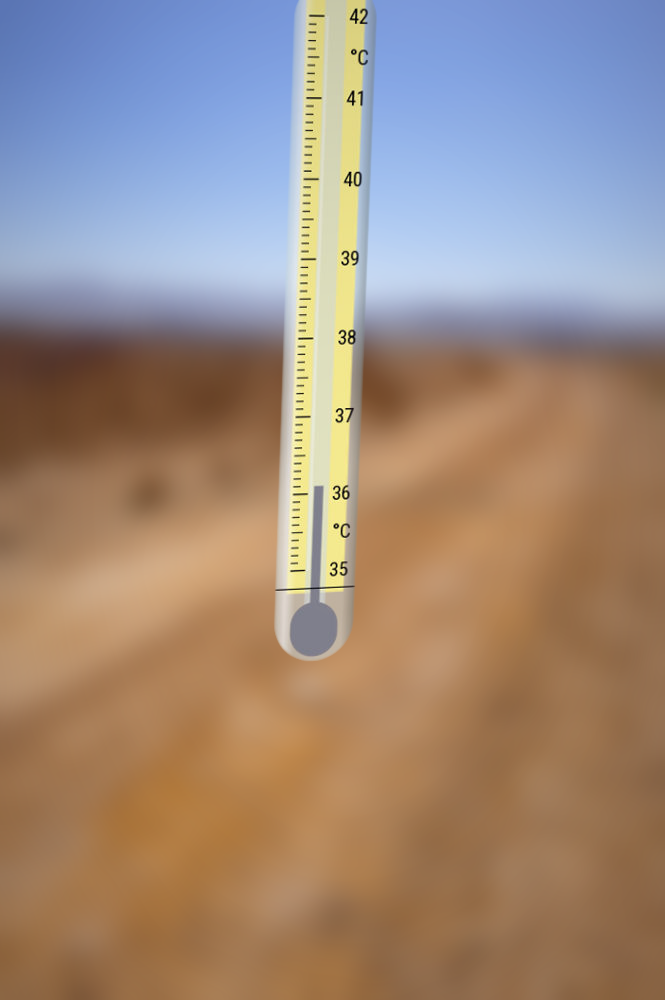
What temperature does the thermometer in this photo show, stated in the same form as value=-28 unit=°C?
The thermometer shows value=36.1 unit=°C
